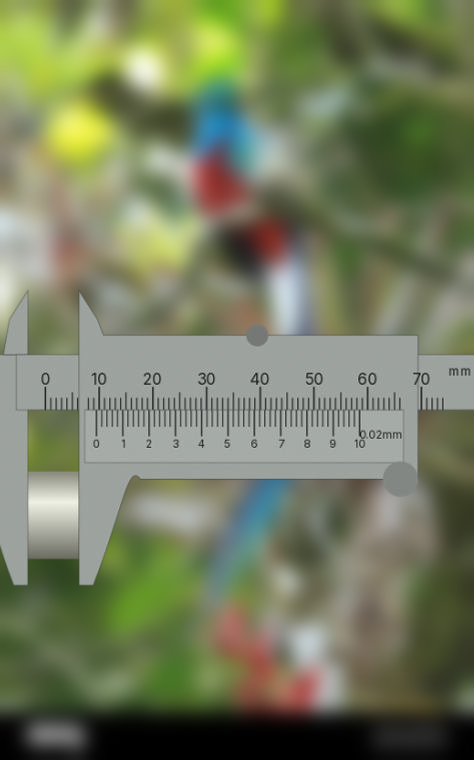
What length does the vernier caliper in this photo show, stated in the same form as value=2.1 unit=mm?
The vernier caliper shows value=9.5 unit=mm
